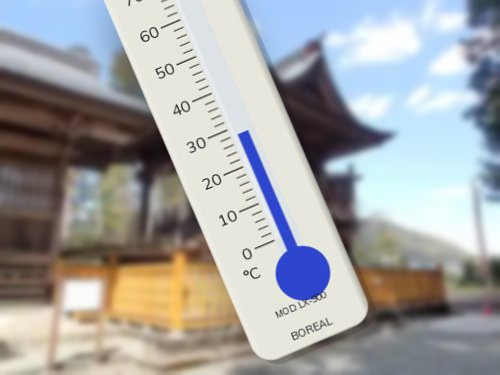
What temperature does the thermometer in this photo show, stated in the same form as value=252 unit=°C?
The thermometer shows value=28 unit=°C
